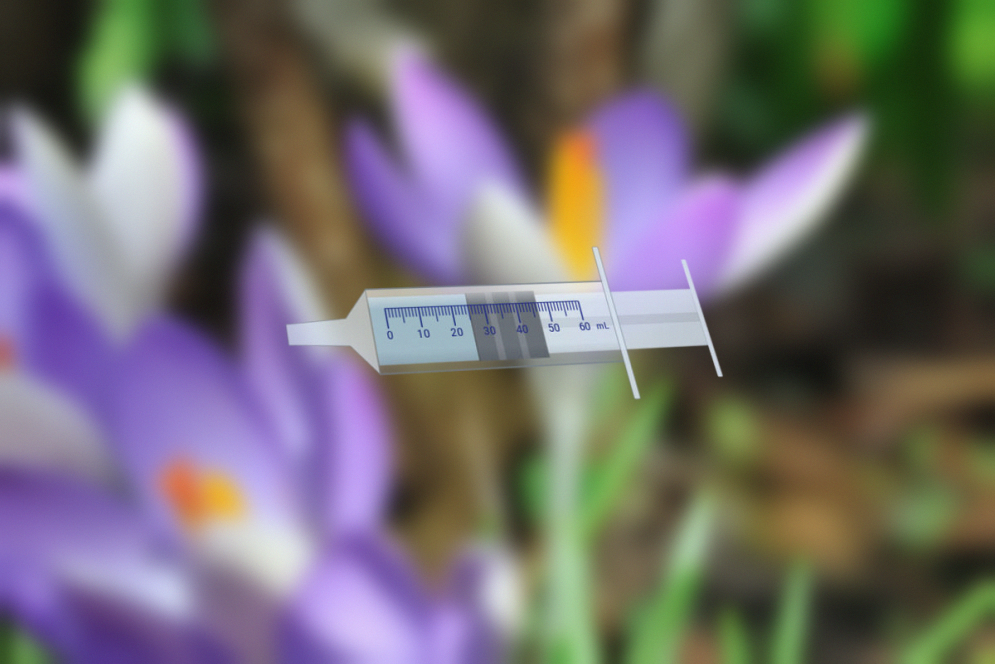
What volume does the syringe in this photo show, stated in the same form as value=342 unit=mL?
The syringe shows value=25 unit=mL
